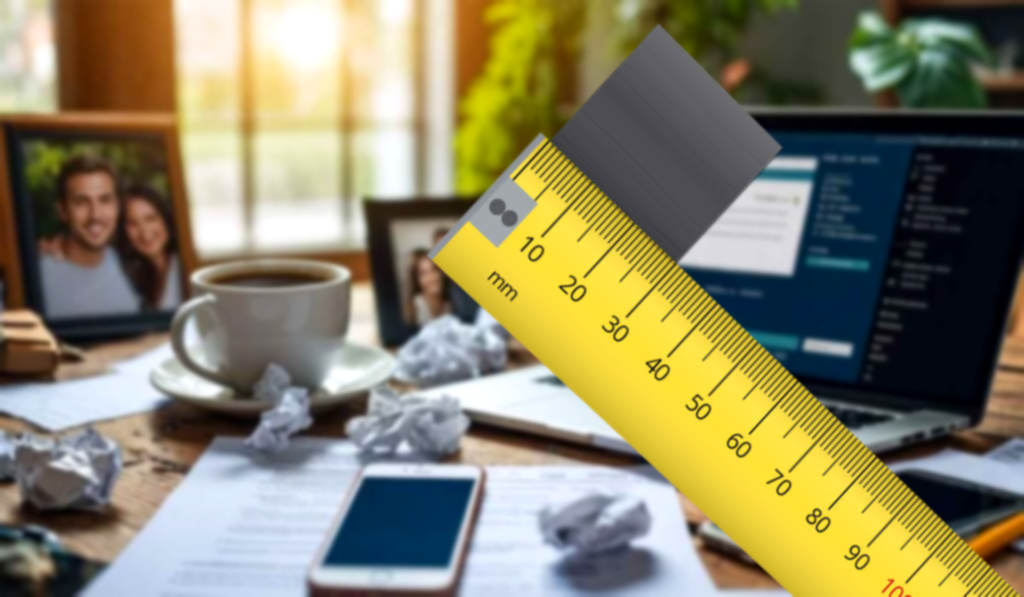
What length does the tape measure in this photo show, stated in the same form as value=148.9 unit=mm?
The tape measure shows value=30 unit=mm
